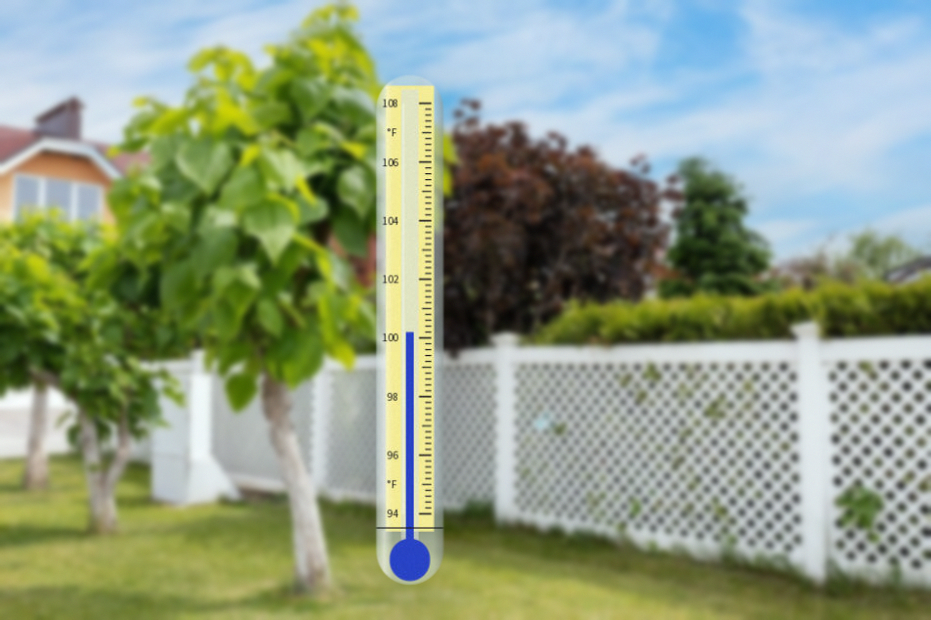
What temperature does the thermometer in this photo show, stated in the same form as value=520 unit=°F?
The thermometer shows value=100.2 unit=°F
